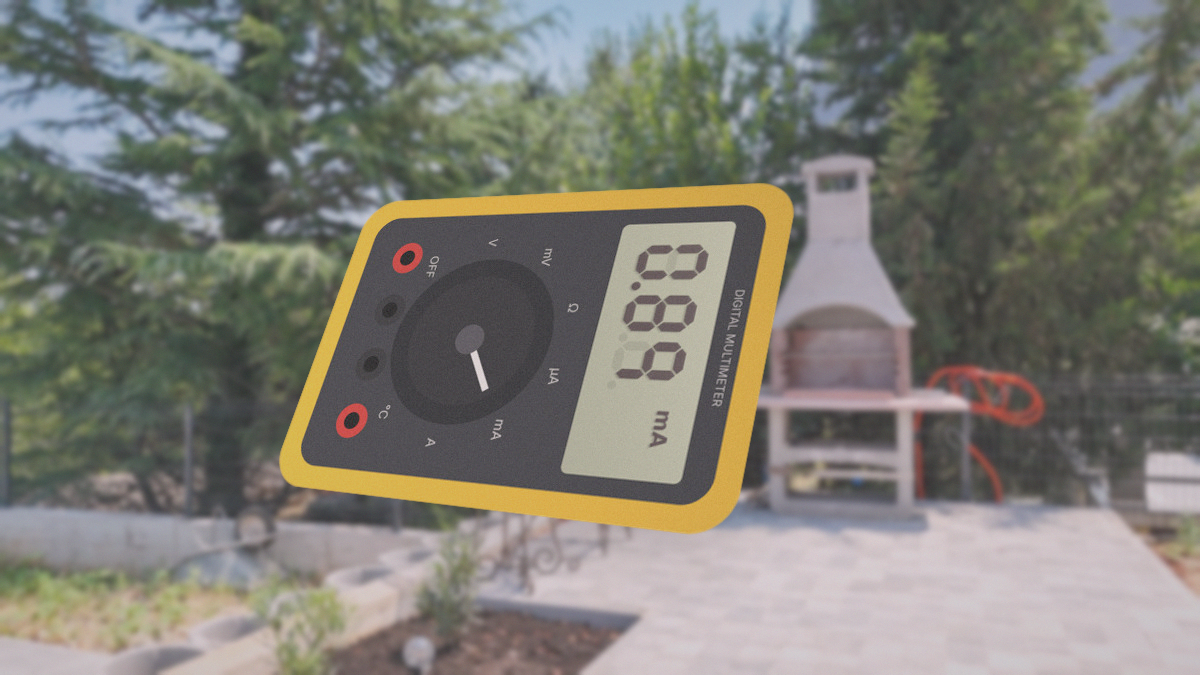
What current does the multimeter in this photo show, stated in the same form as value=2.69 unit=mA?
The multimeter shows value=0.89 unit=mA
